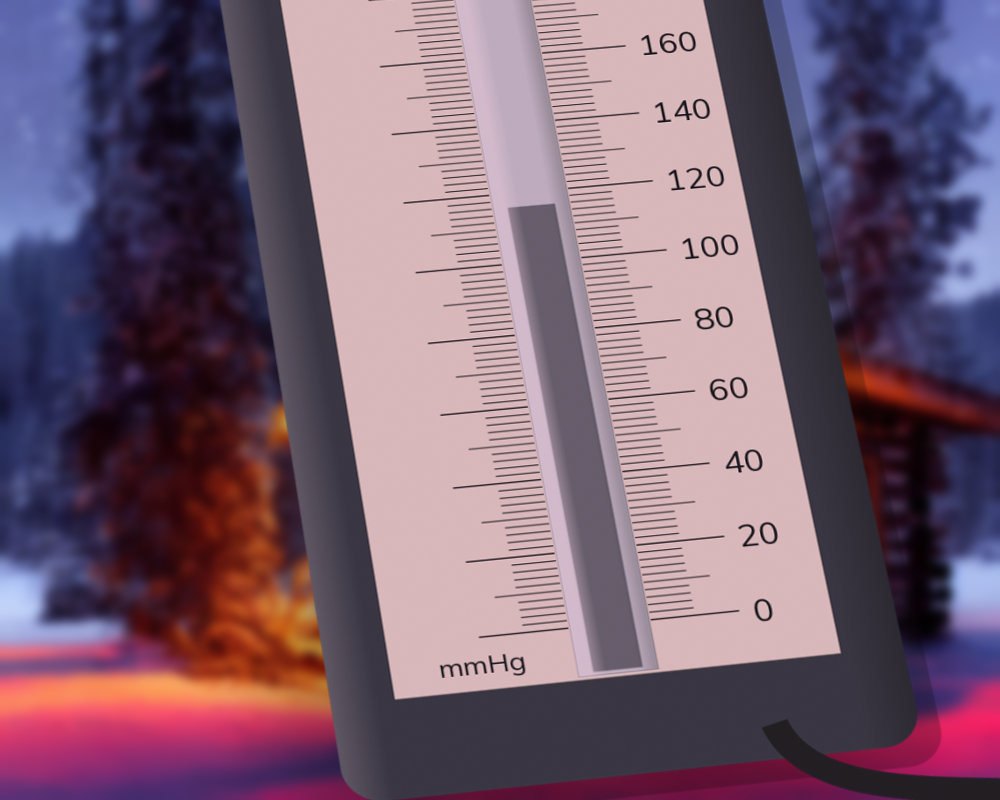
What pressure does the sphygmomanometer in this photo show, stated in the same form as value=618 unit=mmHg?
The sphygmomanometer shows value=116 unit=mmHg
